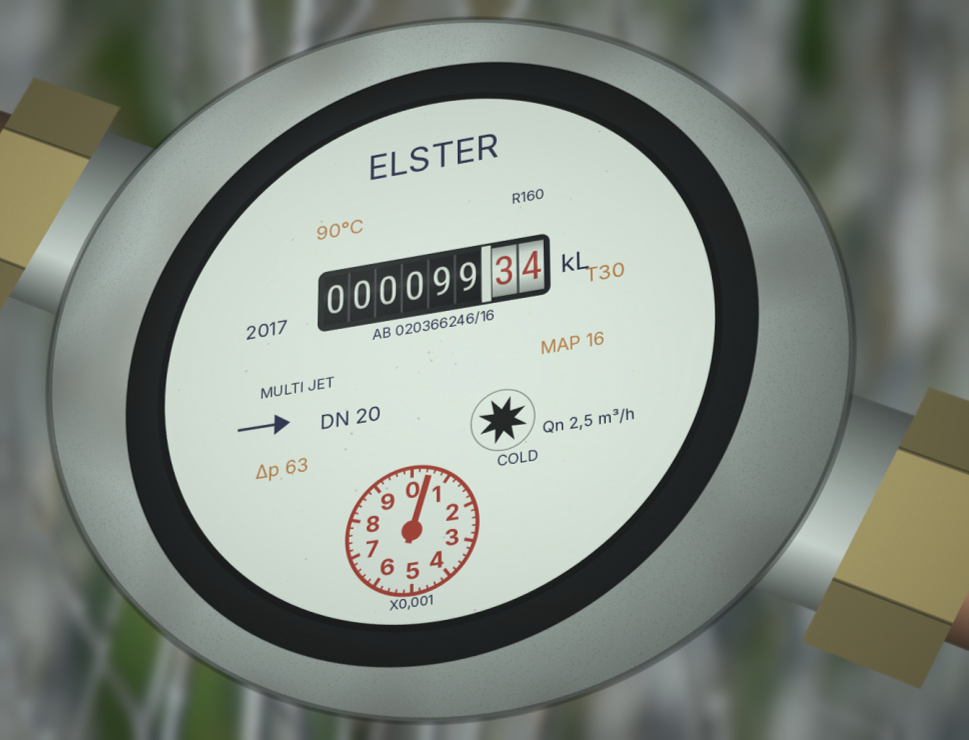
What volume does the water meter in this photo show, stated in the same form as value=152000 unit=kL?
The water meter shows value=99.340 unit=kL
